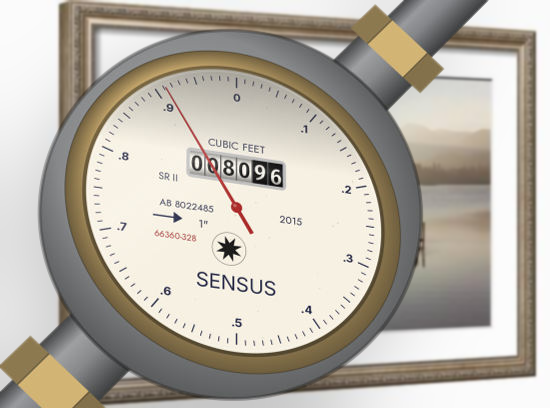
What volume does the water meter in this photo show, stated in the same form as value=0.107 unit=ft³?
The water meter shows value=8095.91 unit=ft³
